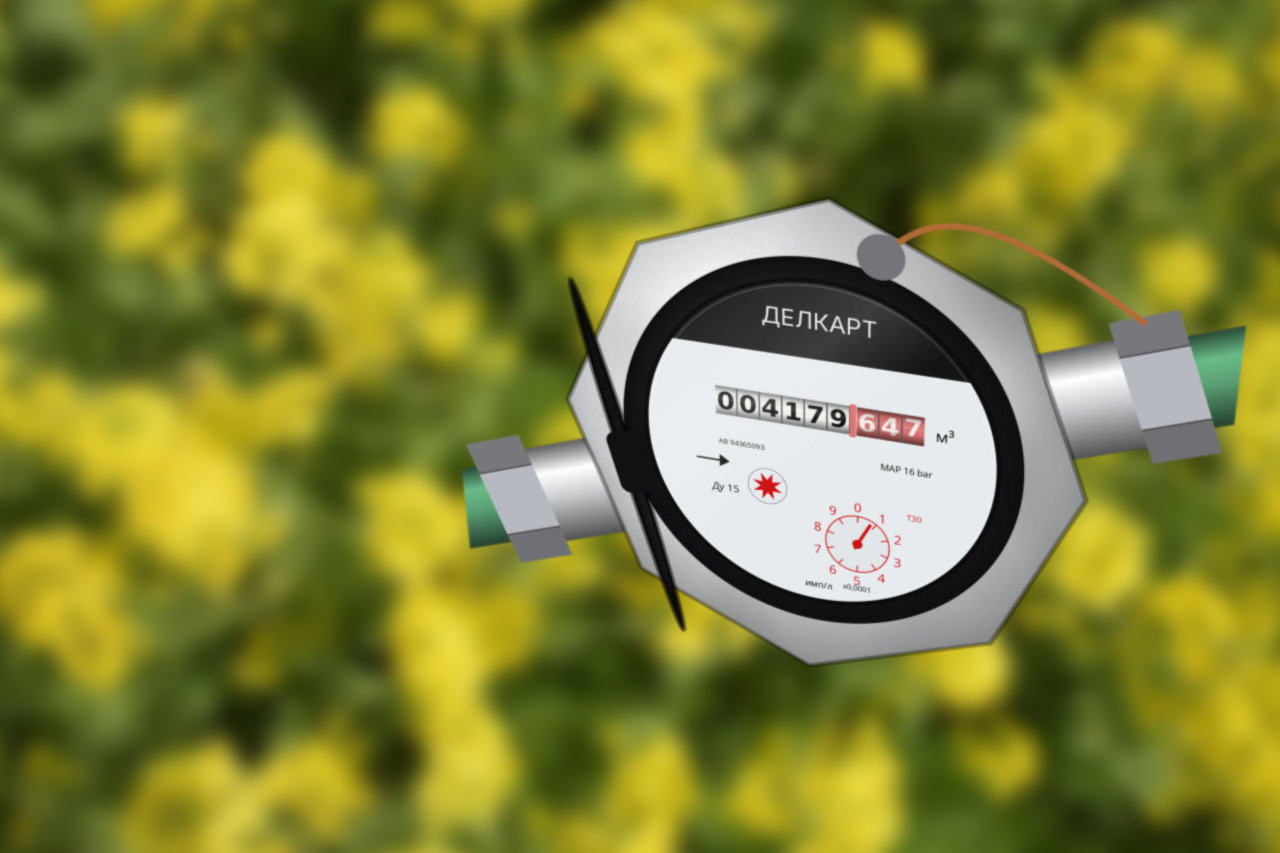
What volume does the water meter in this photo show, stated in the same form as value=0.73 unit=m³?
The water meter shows value=4179.6470 unit=m³
